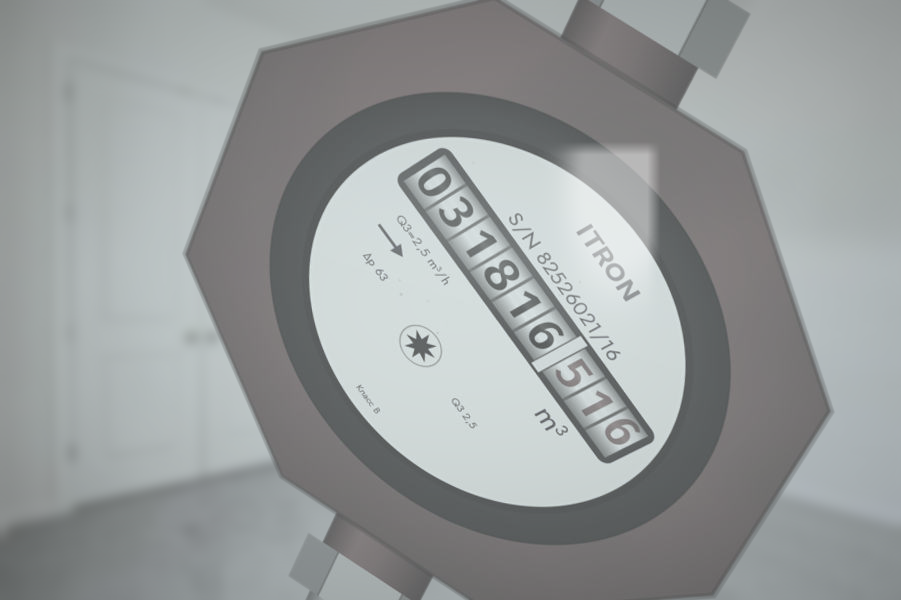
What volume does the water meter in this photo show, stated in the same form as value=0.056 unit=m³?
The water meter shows value=31816.516 unit=m³
